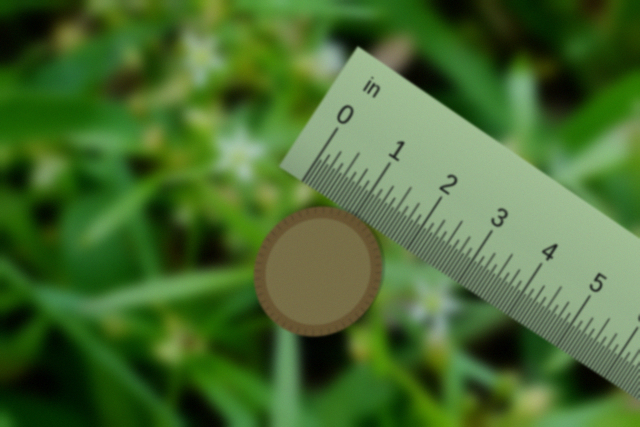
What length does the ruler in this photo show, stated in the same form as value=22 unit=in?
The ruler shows value=2 unit=in
